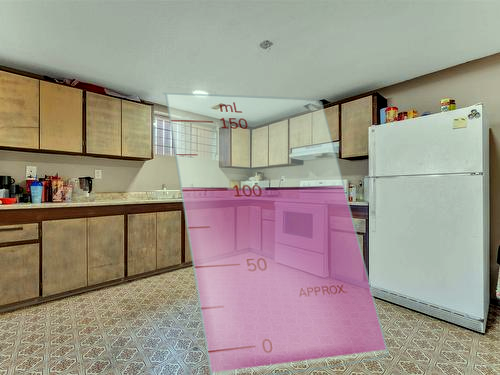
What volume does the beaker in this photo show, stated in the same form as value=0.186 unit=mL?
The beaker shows value=100 unit=mL
